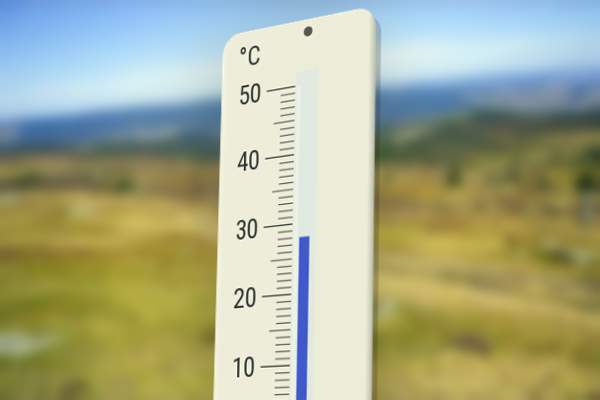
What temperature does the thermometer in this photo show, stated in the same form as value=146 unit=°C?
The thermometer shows value=28 unit=°C
